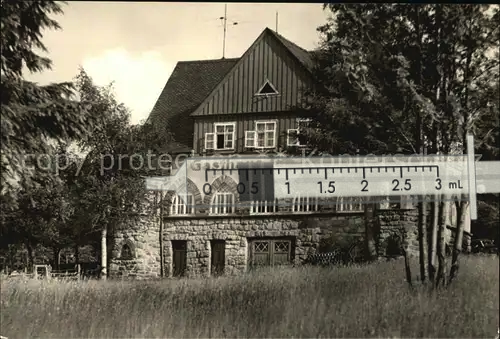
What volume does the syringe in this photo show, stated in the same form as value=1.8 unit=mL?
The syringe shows value=0.4 unit=mL
